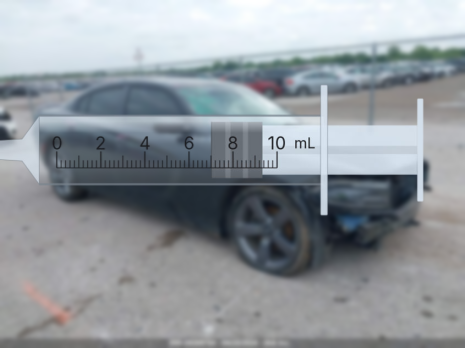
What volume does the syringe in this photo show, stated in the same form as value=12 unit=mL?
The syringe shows value=7 unit=mL
